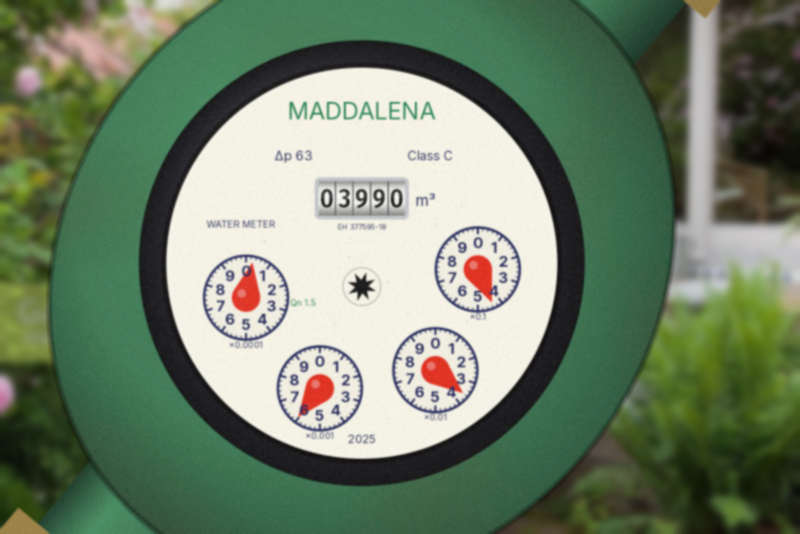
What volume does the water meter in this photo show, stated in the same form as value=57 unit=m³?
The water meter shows value=3990.4360 unit=m³
